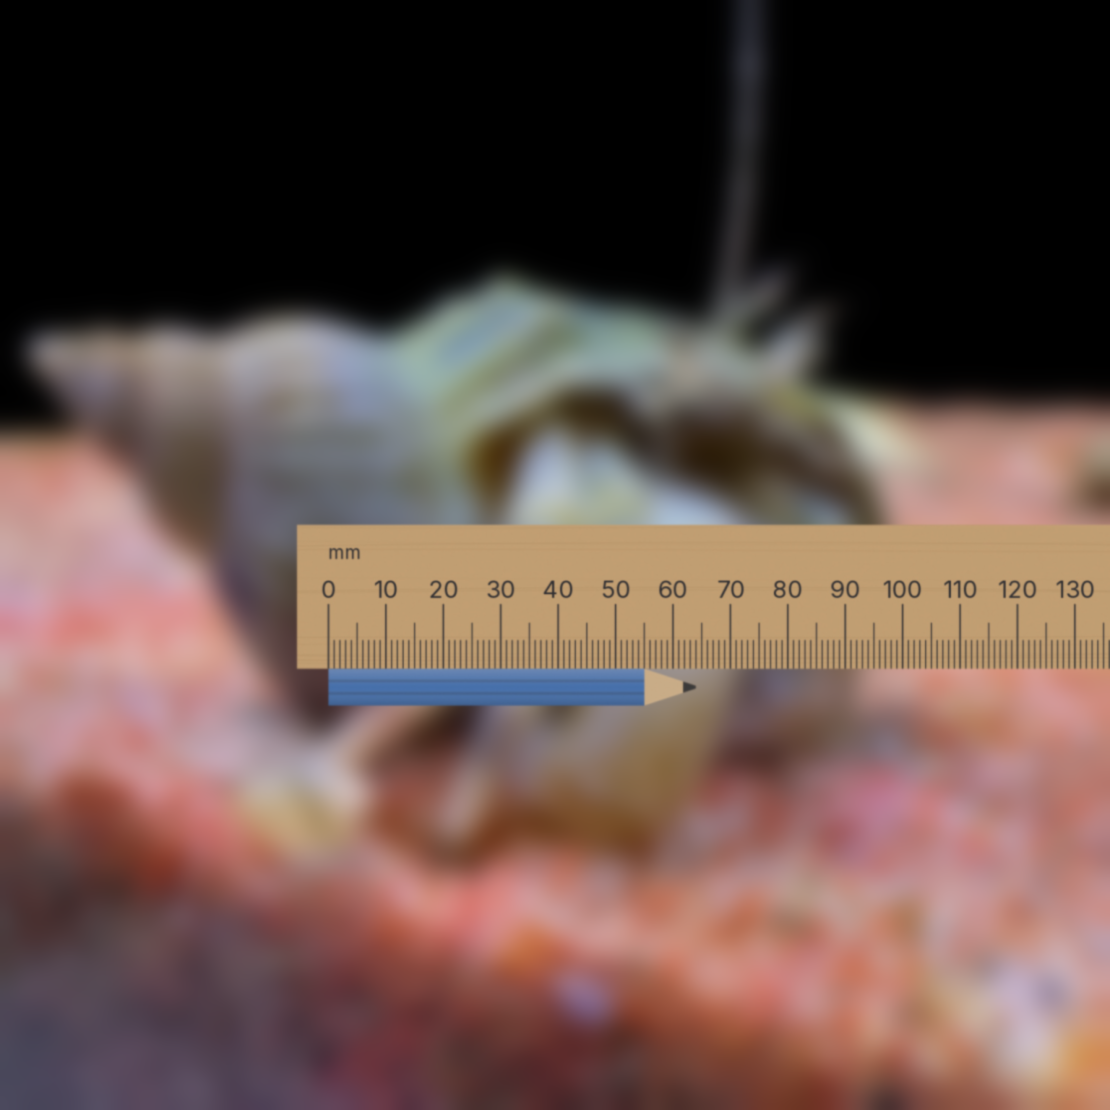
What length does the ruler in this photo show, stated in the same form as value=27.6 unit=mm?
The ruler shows value=64 unit=mm
